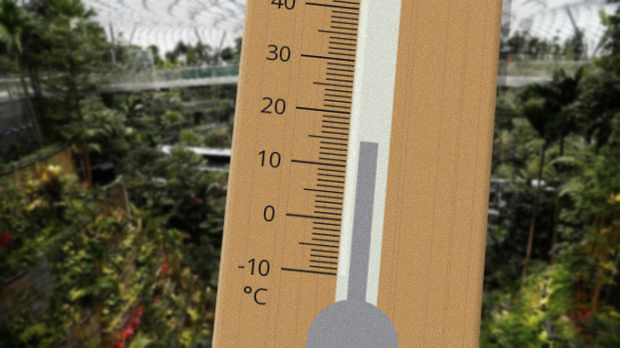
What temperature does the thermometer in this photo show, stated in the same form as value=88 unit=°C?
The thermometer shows value=15 unit=°C
